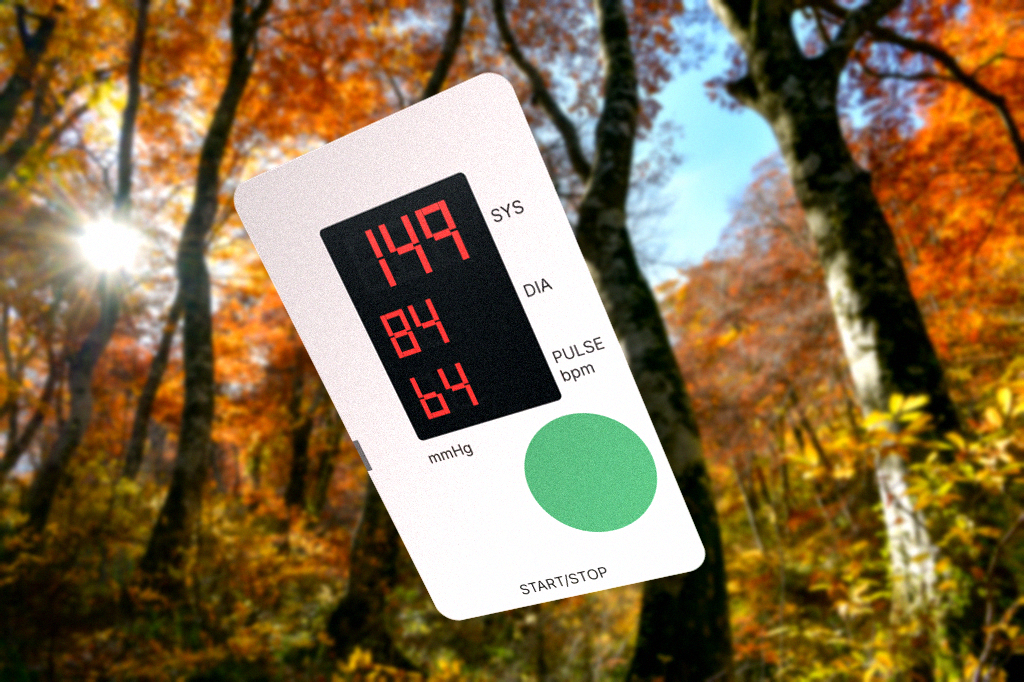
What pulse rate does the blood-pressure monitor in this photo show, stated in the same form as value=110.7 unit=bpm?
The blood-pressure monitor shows value=64 unit=bpm
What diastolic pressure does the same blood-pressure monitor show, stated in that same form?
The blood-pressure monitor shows value=84 unit=mmHg
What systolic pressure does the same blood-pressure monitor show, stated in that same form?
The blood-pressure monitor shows value=149 unit=mmHg
